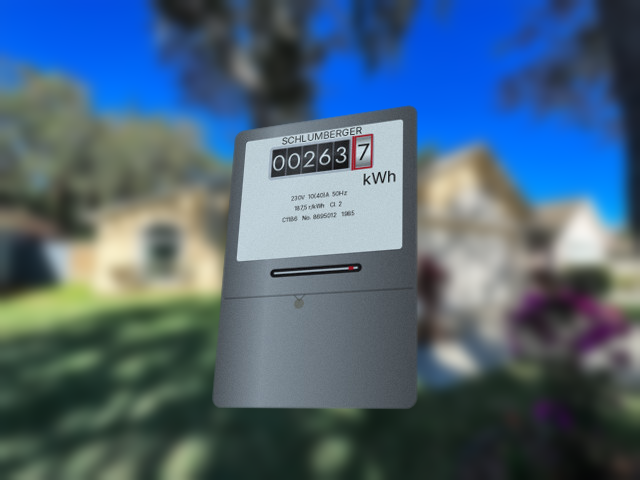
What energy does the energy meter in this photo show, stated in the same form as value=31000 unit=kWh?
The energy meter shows value=263.7 unit=kWh
